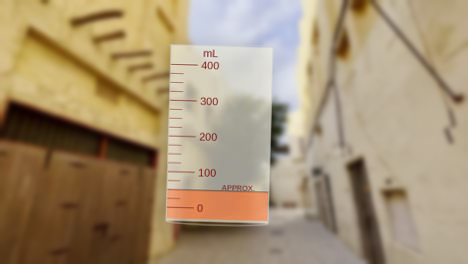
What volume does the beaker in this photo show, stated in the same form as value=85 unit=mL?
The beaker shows value=50 unit=mL
